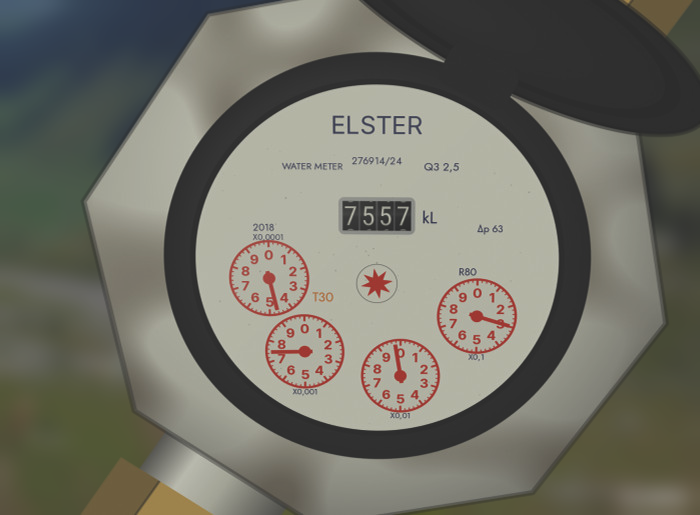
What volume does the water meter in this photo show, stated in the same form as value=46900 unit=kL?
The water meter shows value=7557.2974 unit=kL
